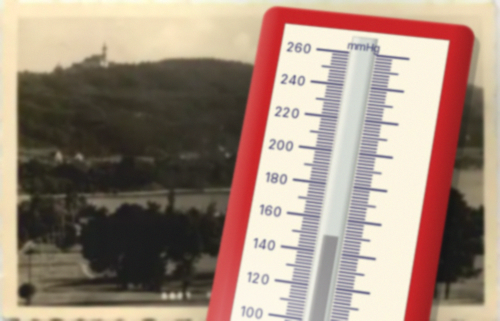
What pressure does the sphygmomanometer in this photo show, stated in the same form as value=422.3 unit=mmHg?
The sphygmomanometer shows value=150 unit=mmHg
